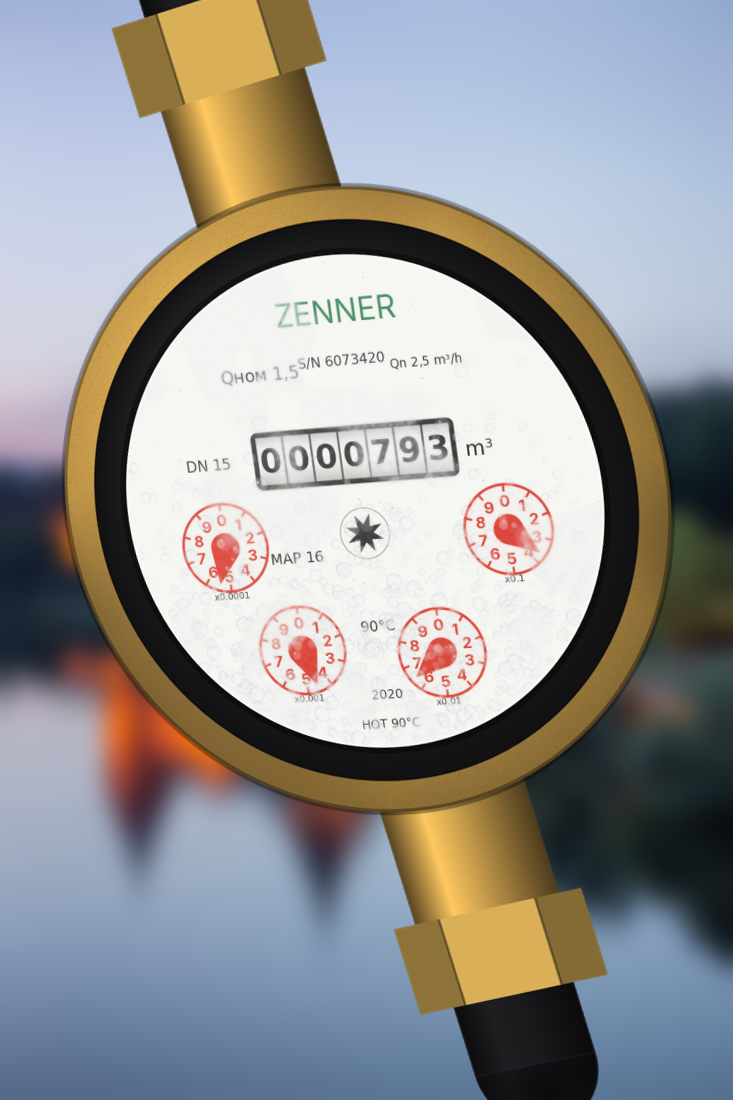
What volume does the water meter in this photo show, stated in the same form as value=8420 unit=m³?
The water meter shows value=793.3645 unit=m³
